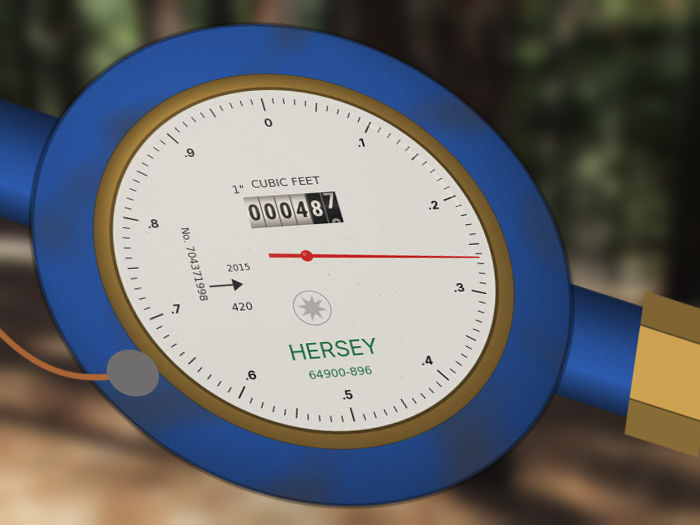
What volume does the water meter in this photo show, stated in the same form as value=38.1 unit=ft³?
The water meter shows value=487.26 unit=ft³
